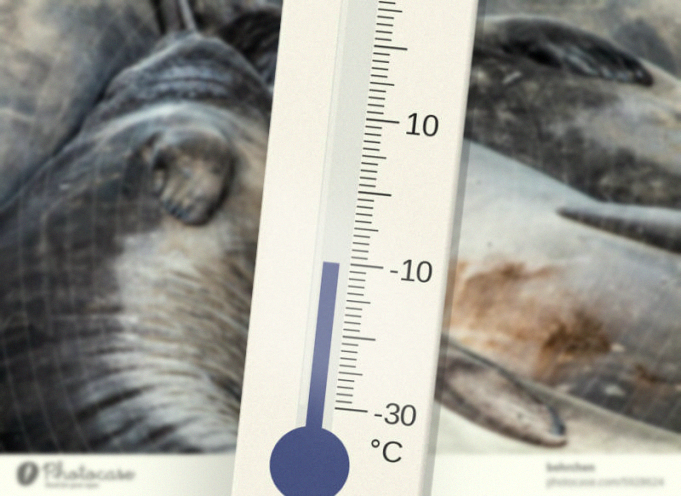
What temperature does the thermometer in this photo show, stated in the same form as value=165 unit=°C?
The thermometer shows value=-10 unit=°C
